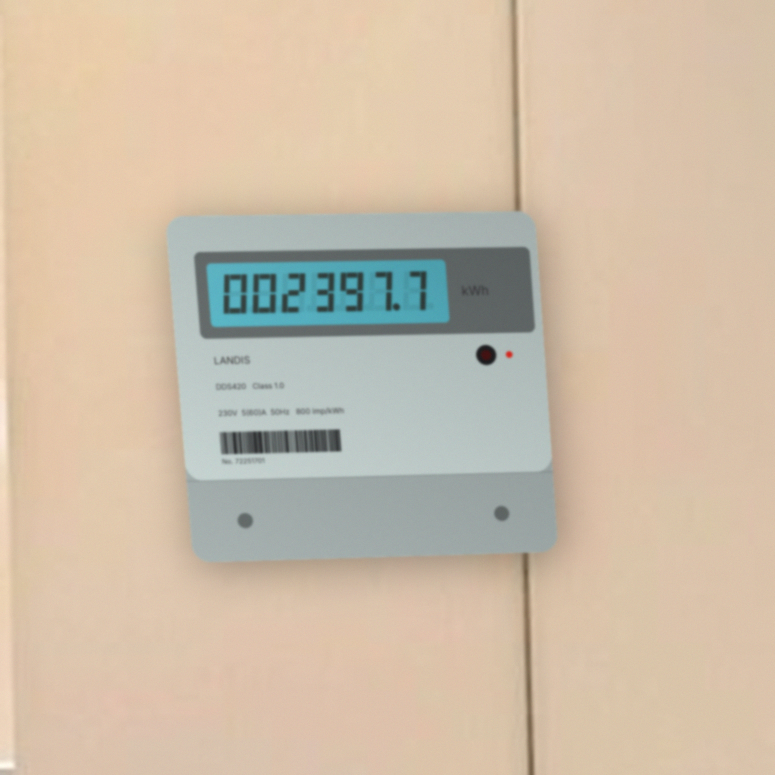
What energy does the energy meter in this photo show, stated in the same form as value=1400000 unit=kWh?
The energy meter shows value=2397.7 unit=kWh
